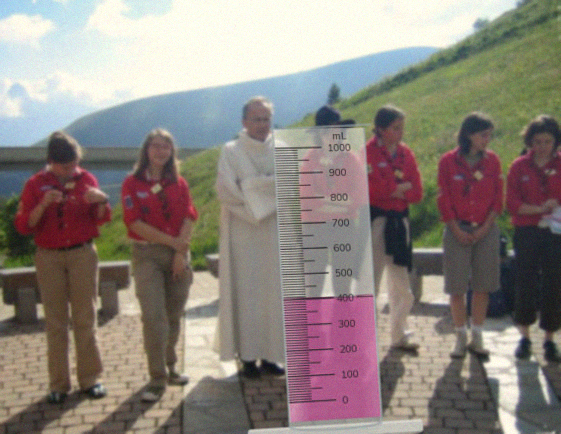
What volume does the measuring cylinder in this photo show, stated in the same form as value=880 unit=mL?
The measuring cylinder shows value=400 unit=mL
